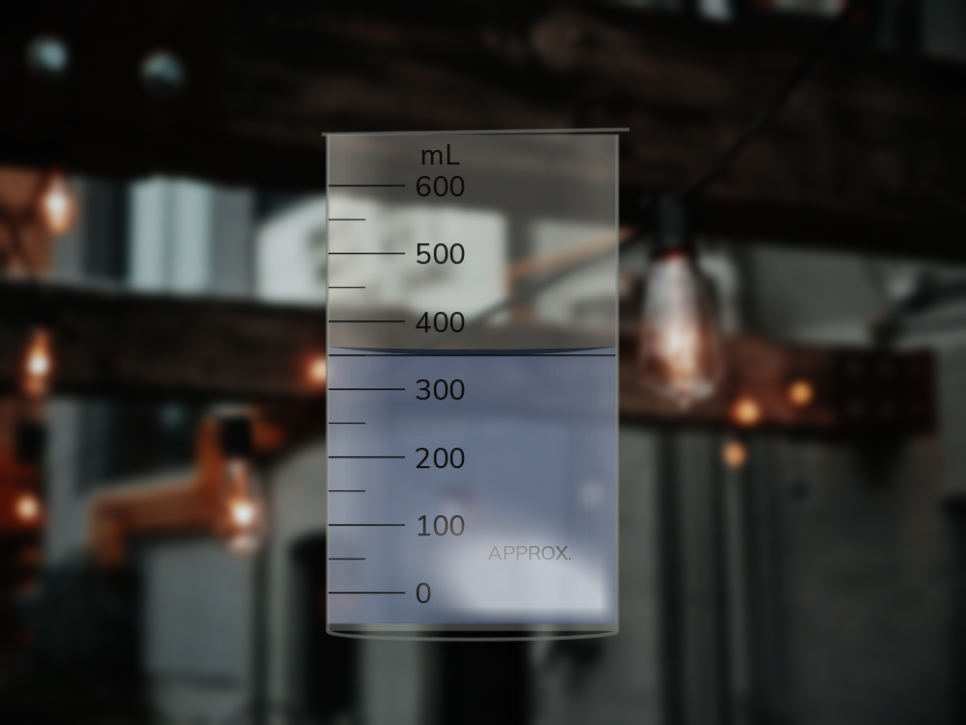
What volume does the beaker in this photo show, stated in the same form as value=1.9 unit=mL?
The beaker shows value=350 unit=mL
